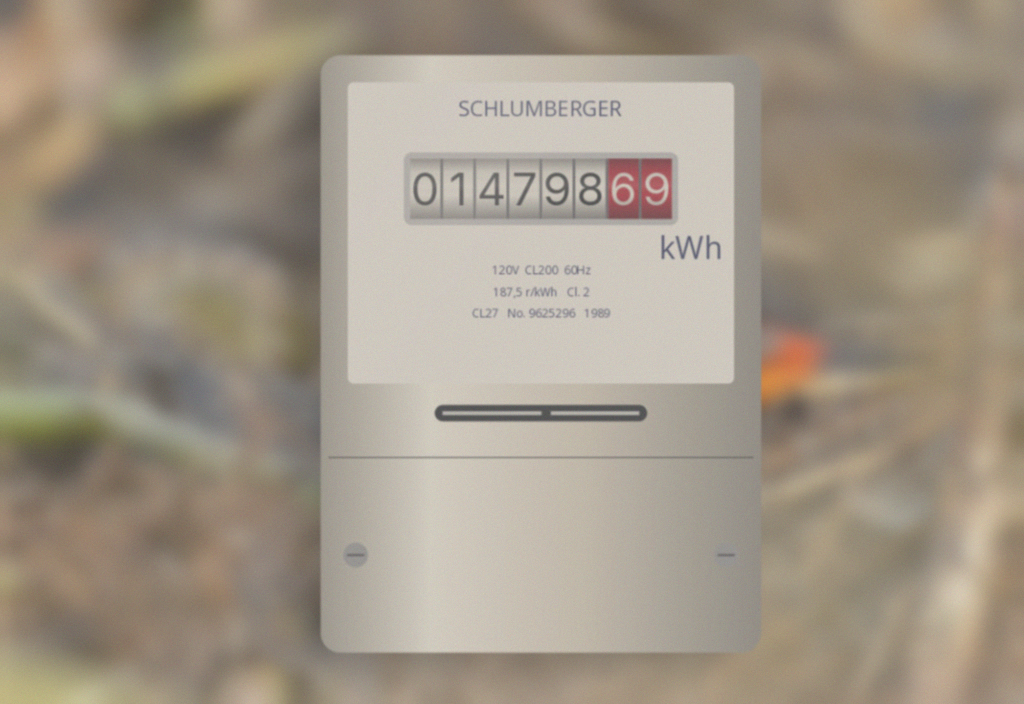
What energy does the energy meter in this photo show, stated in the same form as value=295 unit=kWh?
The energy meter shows value=14798.69 unit=kWh
